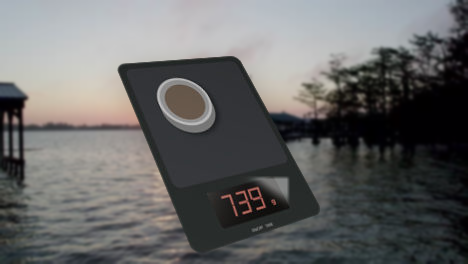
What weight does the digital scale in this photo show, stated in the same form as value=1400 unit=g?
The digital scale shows value=739 unit=g
